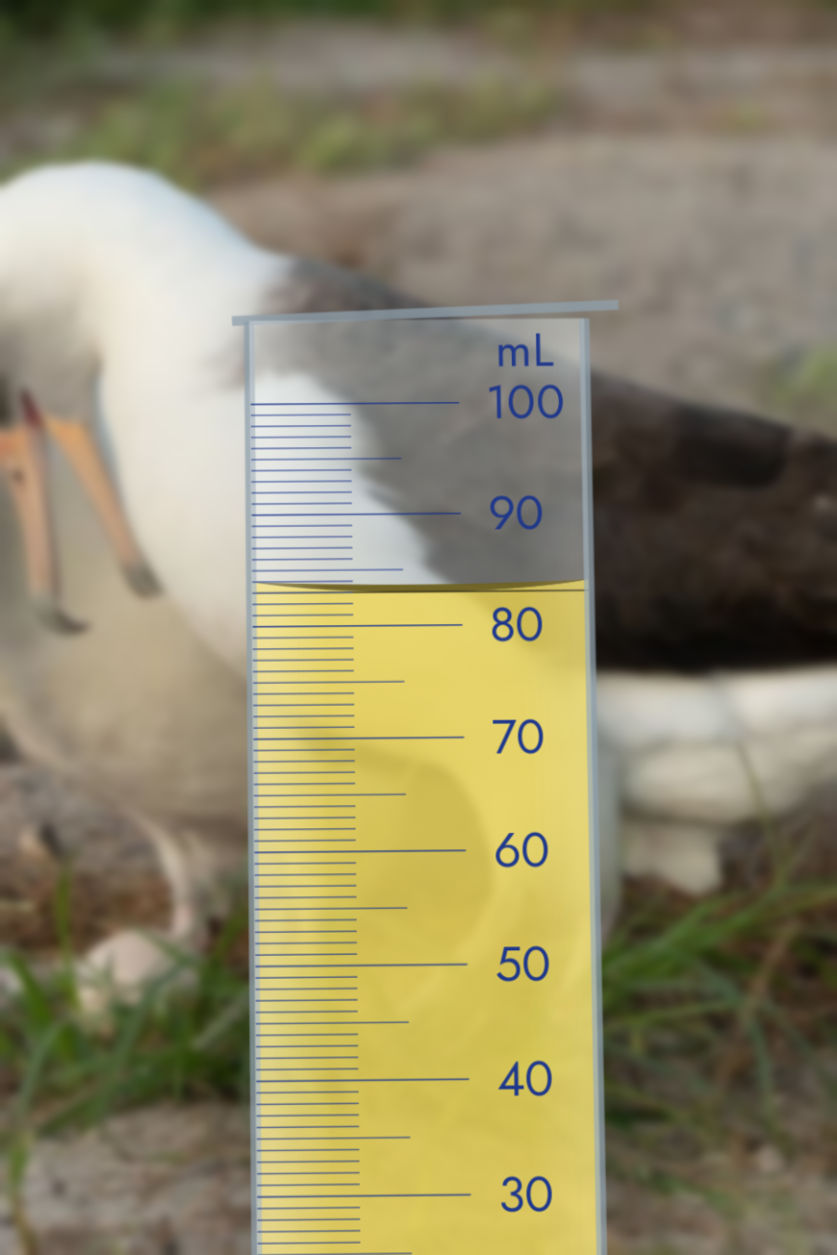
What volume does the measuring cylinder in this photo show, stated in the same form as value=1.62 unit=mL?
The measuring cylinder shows value=83 unit=mL
